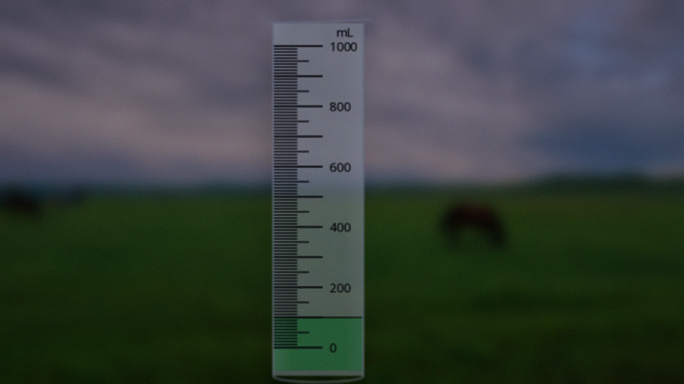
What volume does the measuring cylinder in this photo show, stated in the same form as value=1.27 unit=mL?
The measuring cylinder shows value=100 unit=mL
